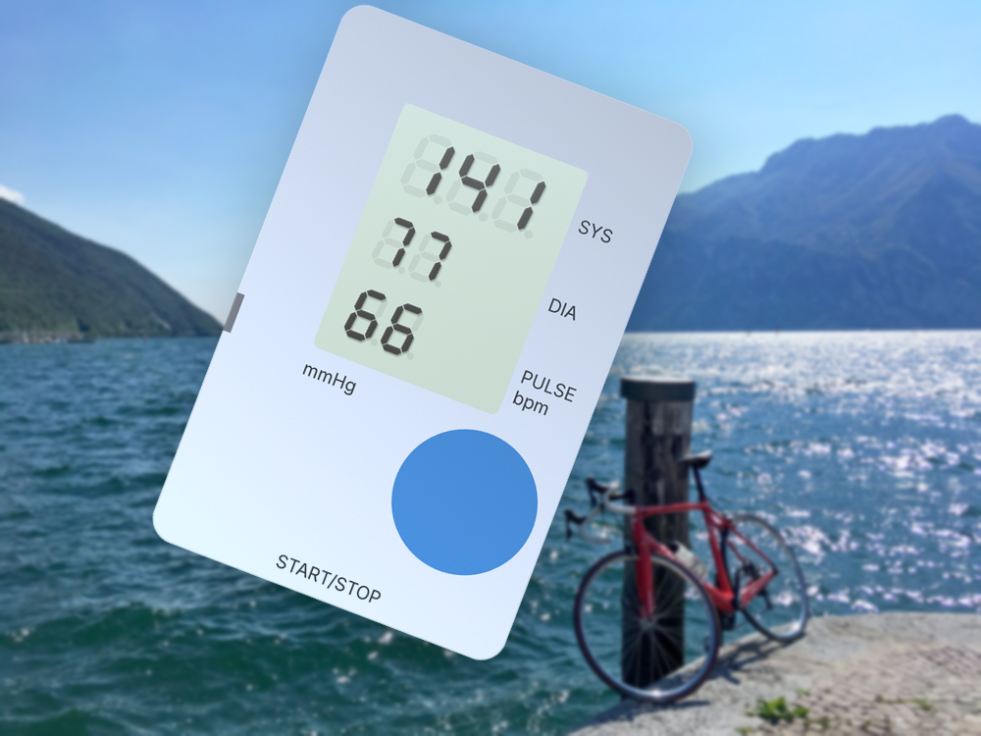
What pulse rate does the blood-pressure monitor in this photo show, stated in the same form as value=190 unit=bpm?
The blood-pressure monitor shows value=66 unit=bpm
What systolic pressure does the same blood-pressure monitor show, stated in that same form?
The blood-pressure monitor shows value=141 unit=mmHg
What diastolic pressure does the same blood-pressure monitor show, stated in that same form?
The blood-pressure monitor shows value=77 unit=mmHg
